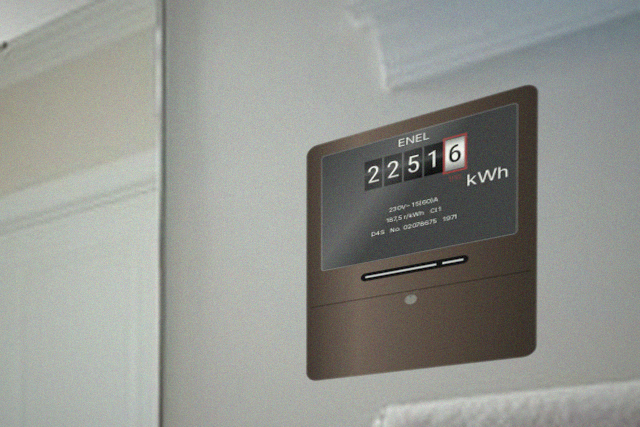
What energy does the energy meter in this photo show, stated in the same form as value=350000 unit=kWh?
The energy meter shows value=2251.6 unit=kWh
